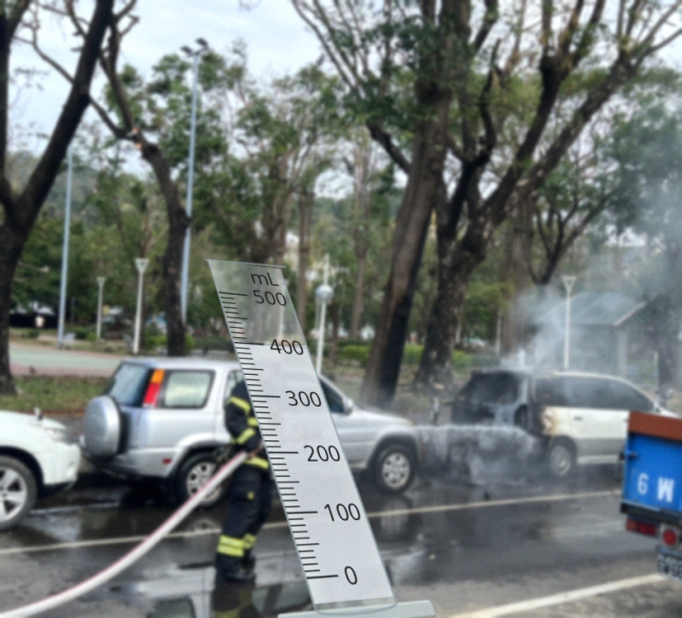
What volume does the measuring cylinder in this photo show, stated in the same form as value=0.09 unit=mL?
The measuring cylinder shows value=400 unit=mL
